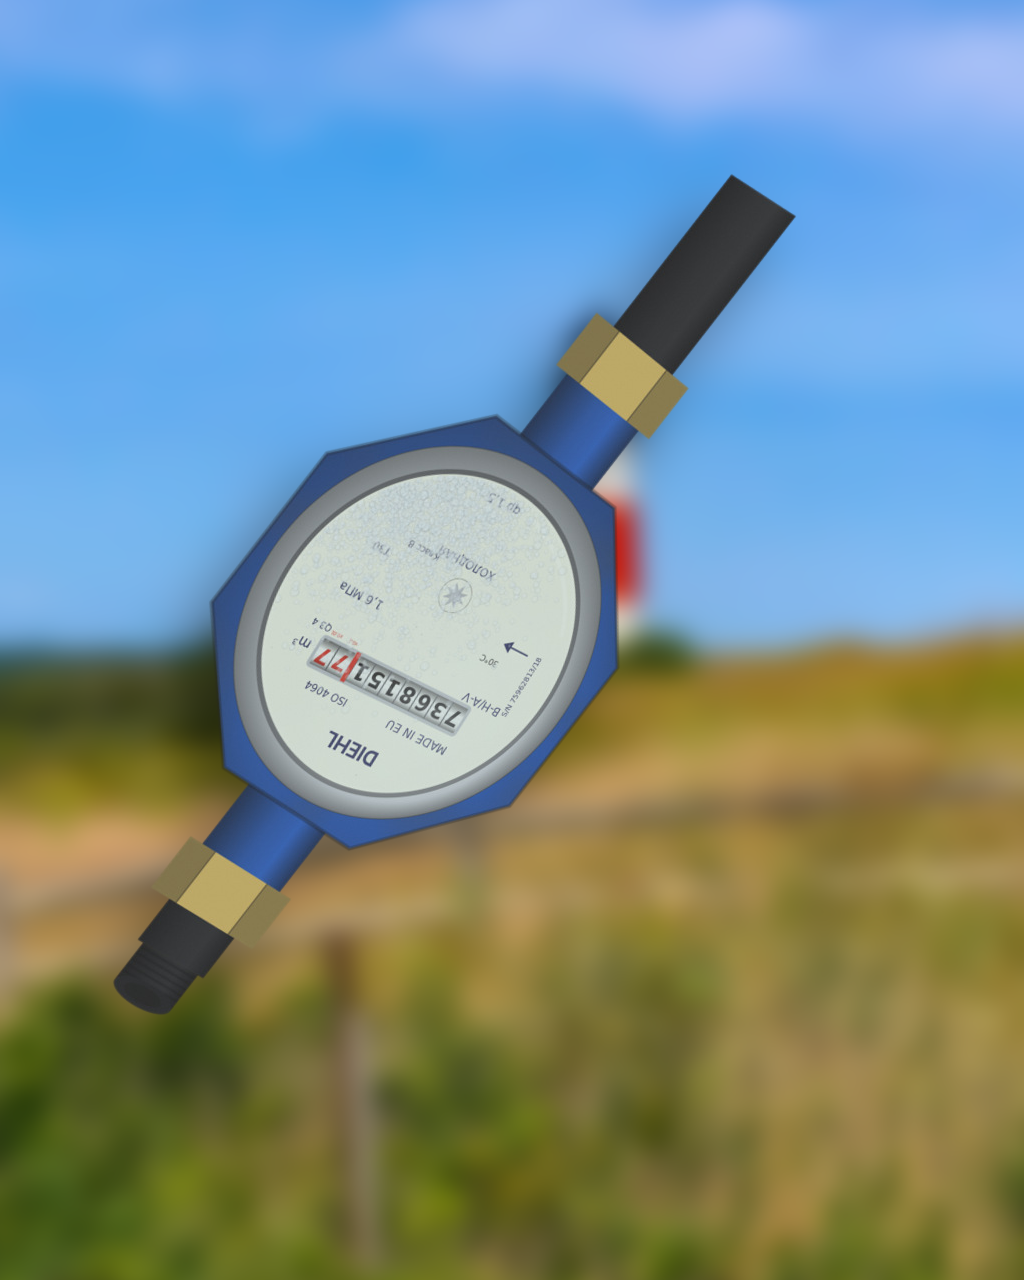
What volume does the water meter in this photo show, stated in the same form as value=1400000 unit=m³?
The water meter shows value=7368151.77 unit=m³
